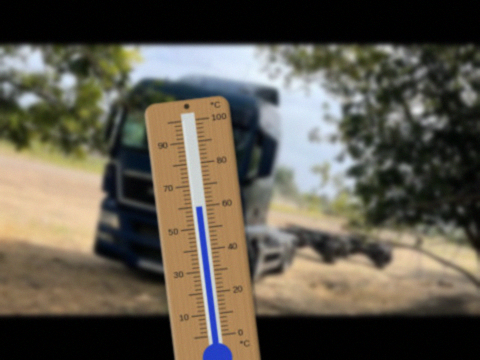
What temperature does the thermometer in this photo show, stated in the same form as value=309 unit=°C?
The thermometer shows value=60 unit=°C
